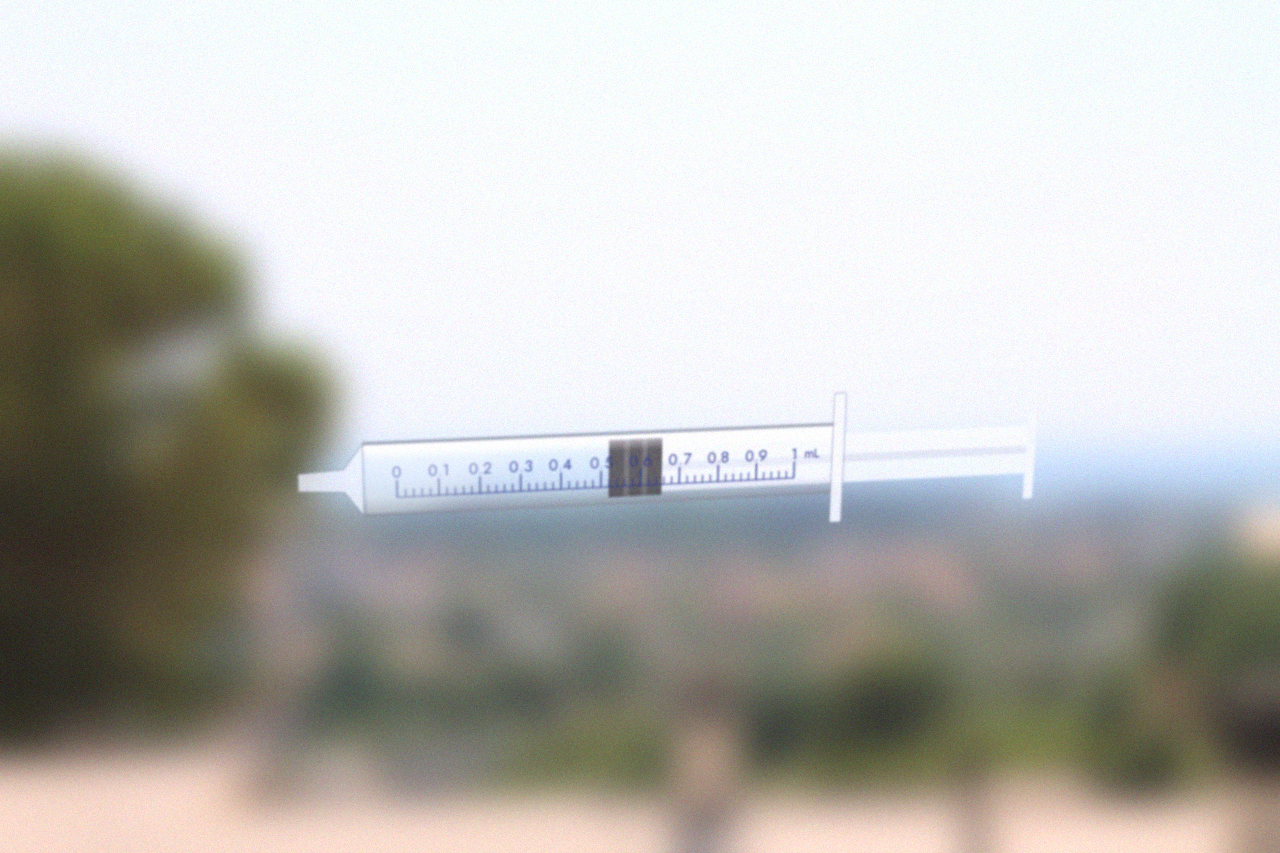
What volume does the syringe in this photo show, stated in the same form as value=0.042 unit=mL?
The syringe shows value=0.52 unit=mL
